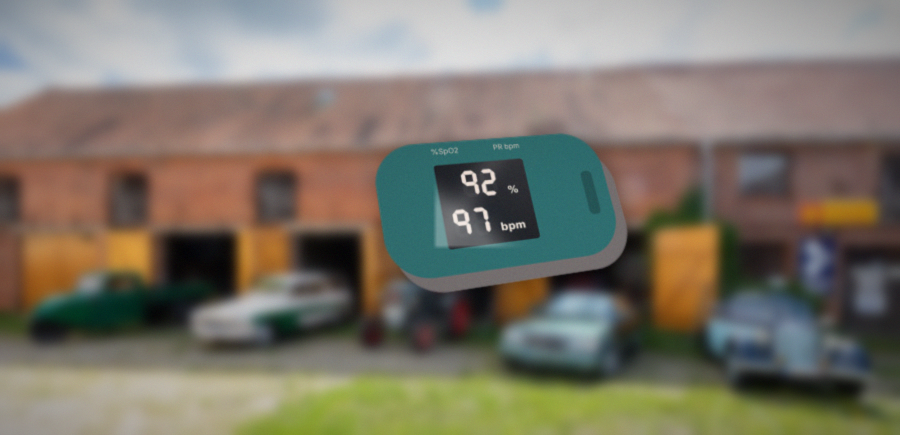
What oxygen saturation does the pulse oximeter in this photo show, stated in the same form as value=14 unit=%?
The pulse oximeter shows value=92 unit=%
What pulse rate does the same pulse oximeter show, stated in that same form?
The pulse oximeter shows value=97 unit=bpm
